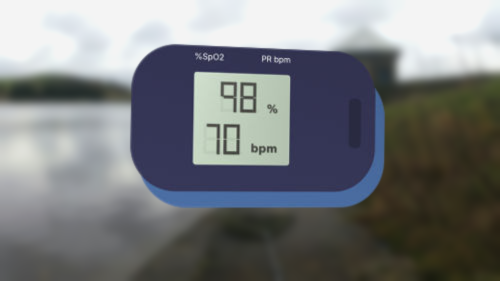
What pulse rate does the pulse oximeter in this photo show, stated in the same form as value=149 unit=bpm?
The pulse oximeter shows value=70 unit=bpm
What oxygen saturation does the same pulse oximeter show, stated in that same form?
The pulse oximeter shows value=98 unit=%
